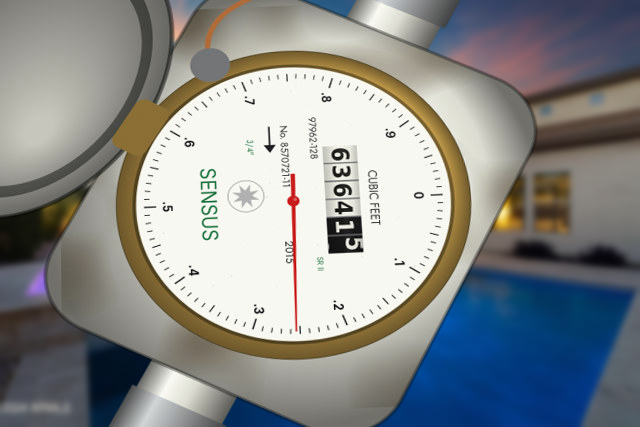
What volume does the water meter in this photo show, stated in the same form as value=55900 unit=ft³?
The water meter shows value=636415.25 unit=ft³
